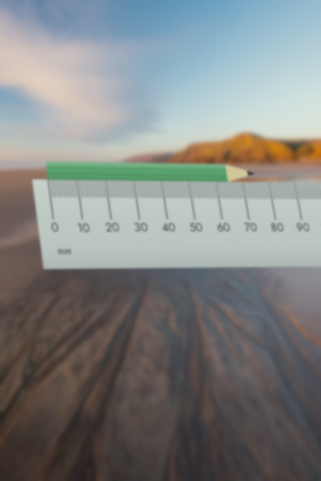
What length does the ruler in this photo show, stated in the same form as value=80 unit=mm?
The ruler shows value=75 unit=mm
